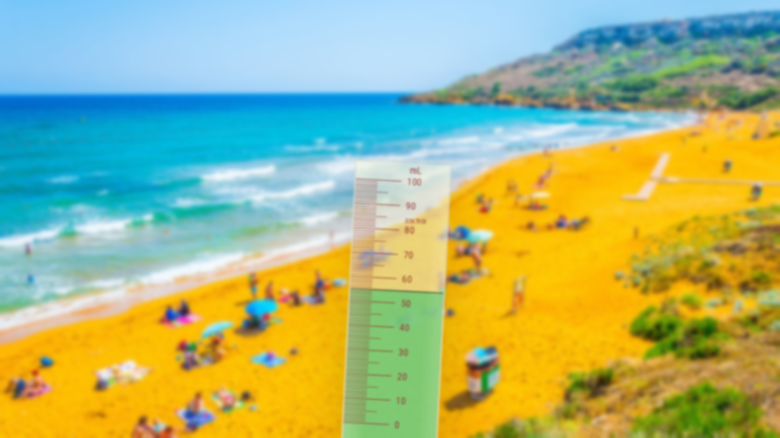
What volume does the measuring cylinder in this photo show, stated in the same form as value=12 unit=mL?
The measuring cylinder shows value=55 unit=mL
